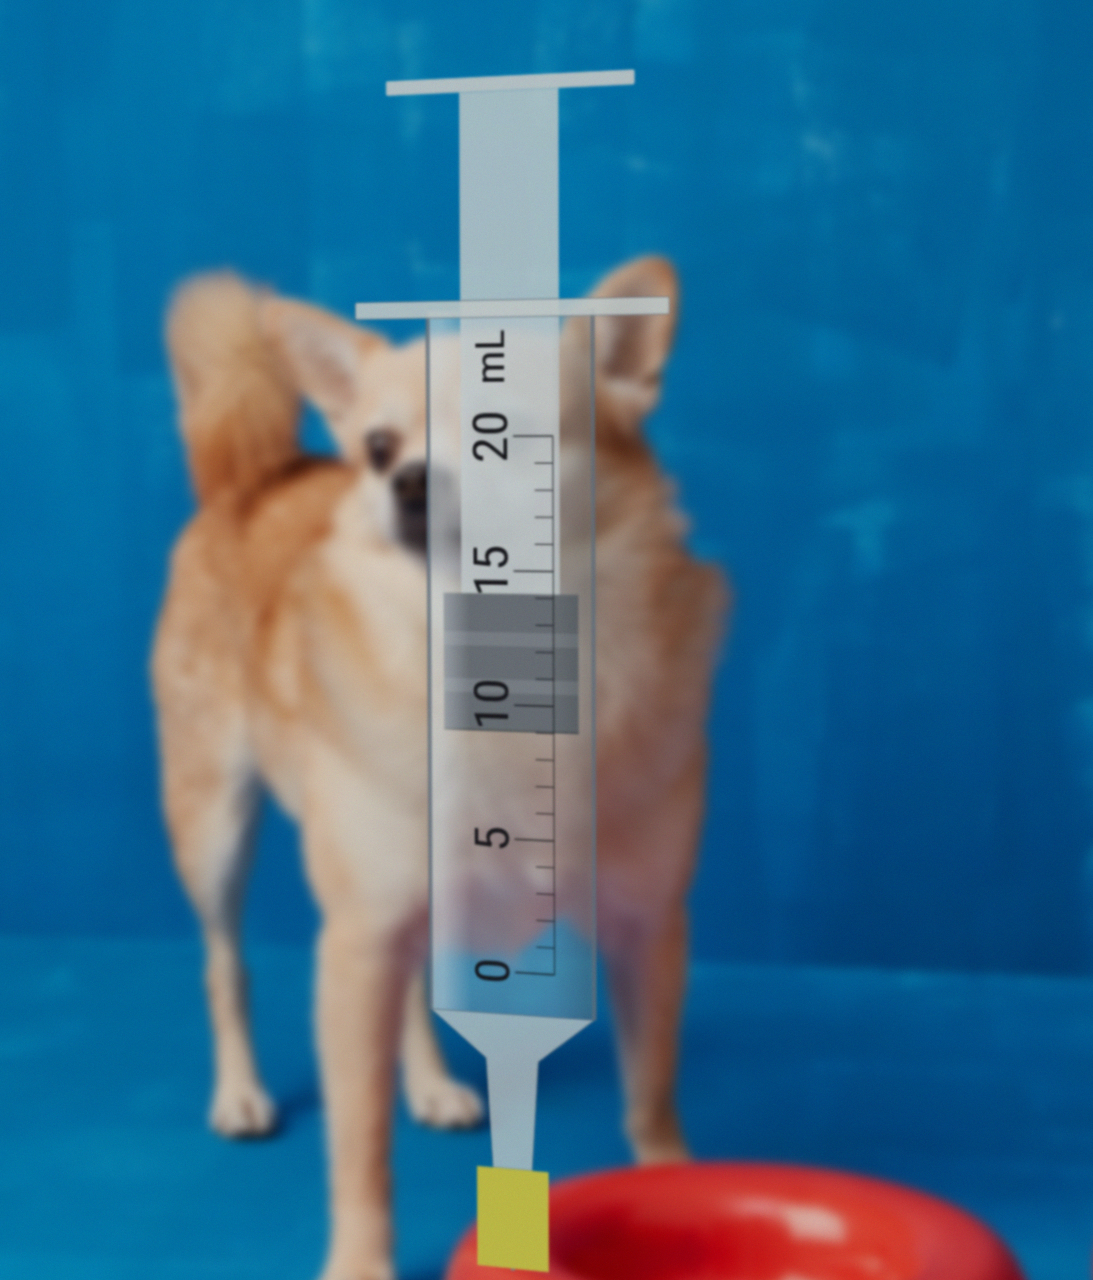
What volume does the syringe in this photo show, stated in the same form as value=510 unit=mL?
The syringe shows value=9 unit=mL
